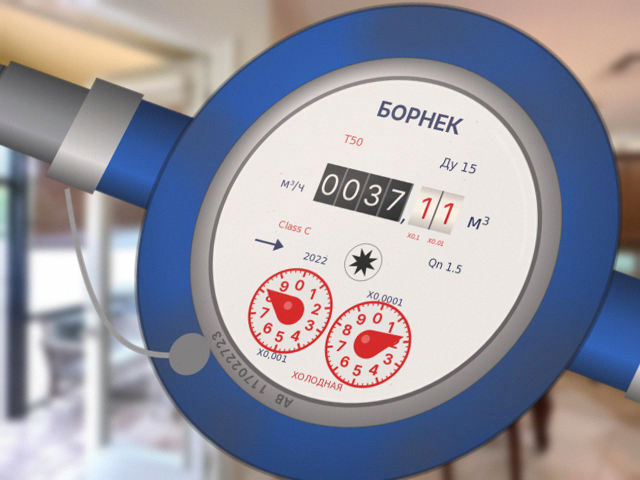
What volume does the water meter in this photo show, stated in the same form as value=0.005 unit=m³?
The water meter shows value=37.1181 unit=m³
